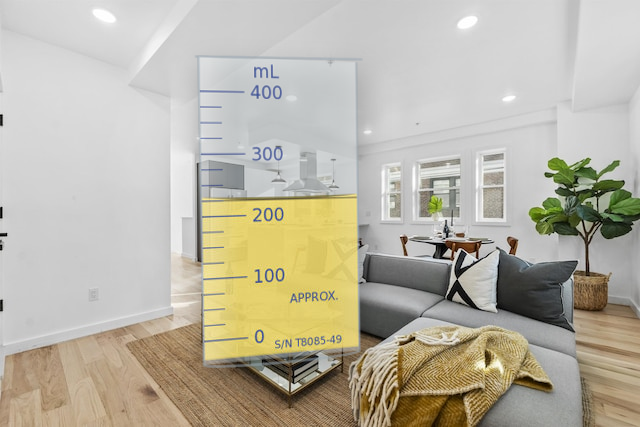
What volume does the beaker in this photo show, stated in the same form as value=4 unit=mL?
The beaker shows value=225 unit=mL
